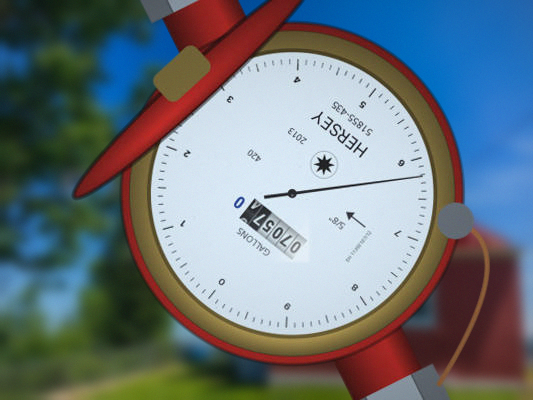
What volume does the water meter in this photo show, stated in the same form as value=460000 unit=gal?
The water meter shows value=705736.2 unit=gal
